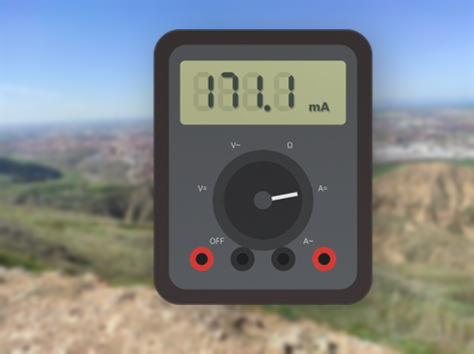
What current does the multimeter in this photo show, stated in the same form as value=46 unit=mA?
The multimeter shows value=171.1 unit=mA
